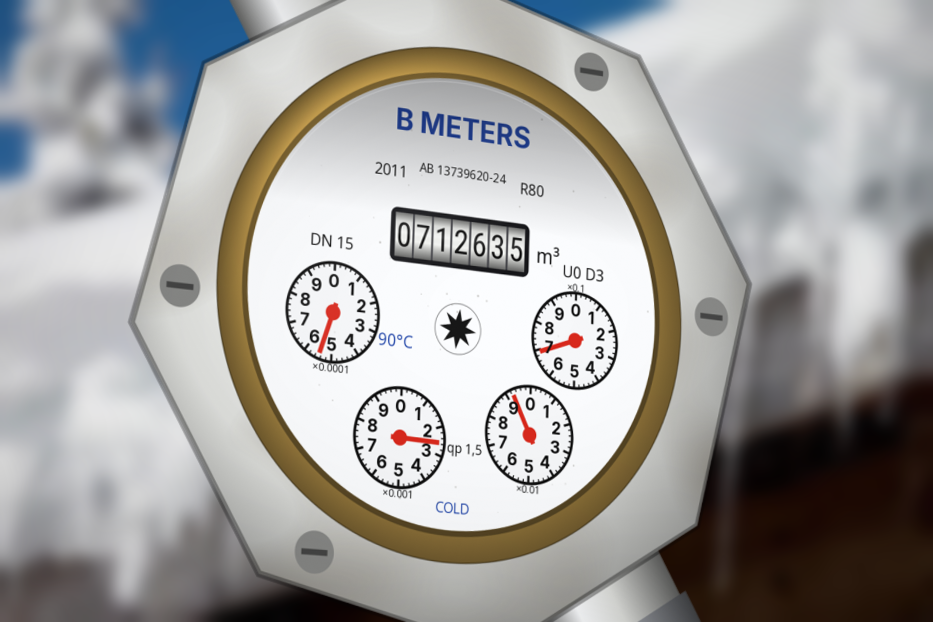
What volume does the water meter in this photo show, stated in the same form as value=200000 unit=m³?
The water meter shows value=712635.6925 unit=m³
